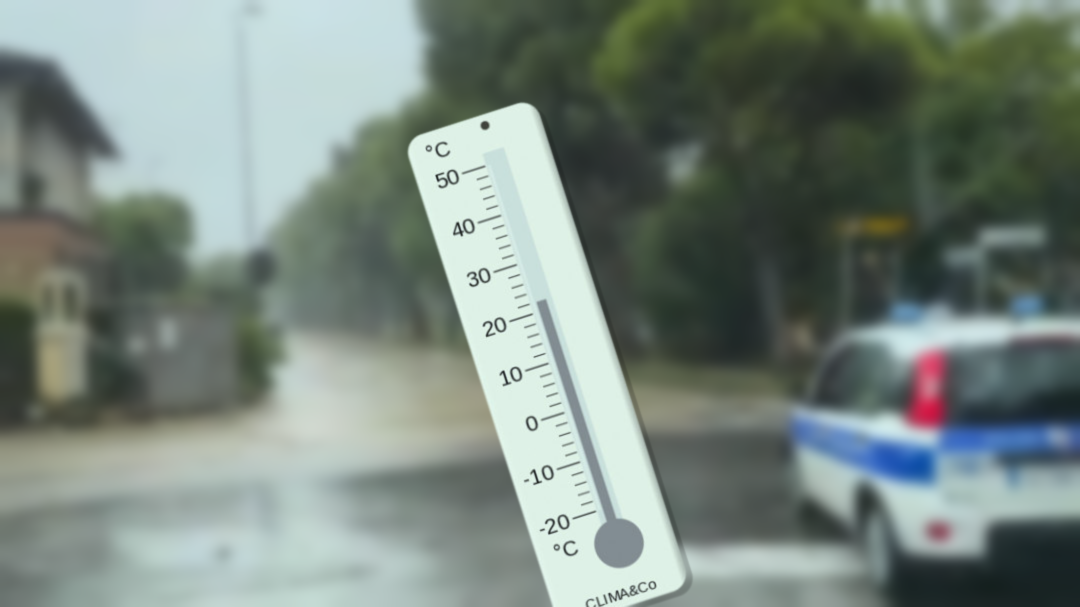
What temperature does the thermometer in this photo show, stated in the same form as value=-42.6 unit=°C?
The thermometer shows value=22 unit=°C
